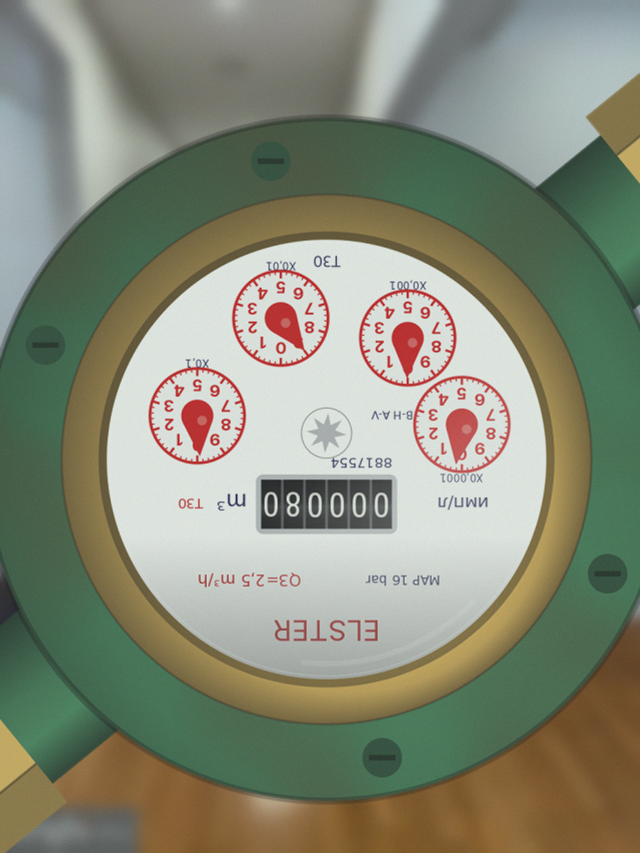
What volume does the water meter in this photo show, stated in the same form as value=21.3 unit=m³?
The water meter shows value=79.9900 unit=m³
